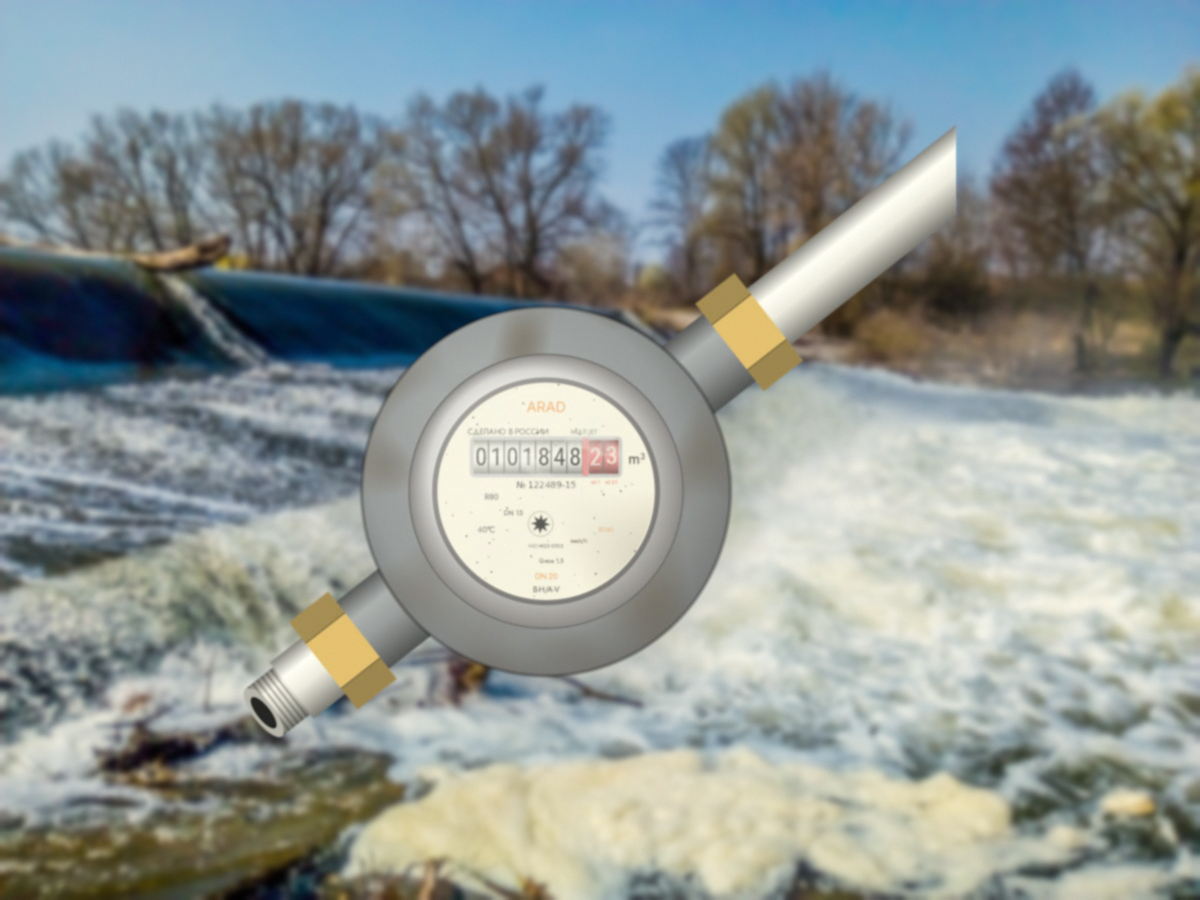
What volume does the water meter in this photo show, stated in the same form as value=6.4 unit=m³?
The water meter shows value=101848.23 unit=m³
